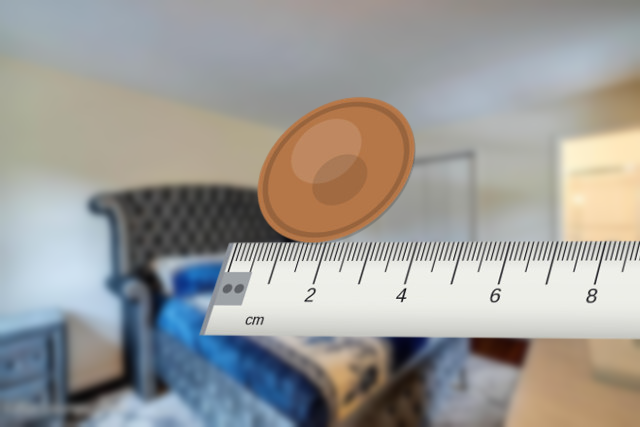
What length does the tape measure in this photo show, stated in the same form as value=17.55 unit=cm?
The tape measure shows value=3.4 unit=cm
